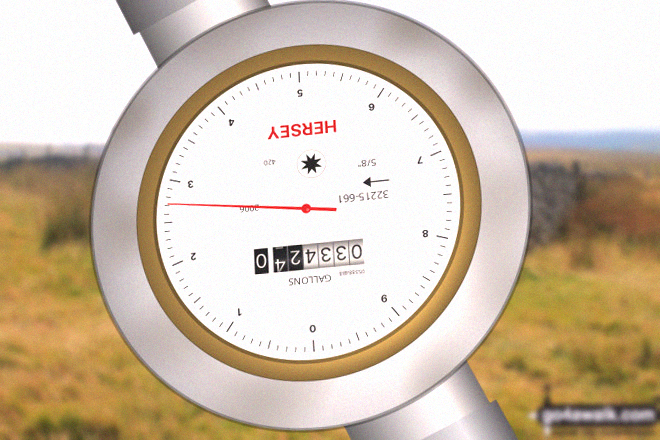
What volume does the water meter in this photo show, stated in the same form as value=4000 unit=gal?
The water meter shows value=334242.7 unit=gal
